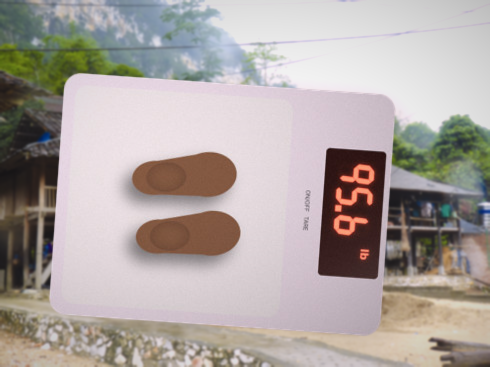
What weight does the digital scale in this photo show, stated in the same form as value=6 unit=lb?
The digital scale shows value=95.6 unit=lb
